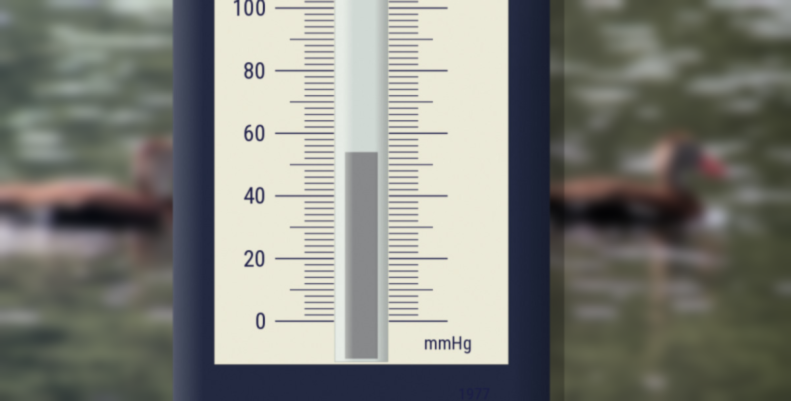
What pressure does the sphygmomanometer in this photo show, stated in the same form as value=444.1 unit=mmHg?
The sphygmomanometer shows value=54 unit=mmHg
